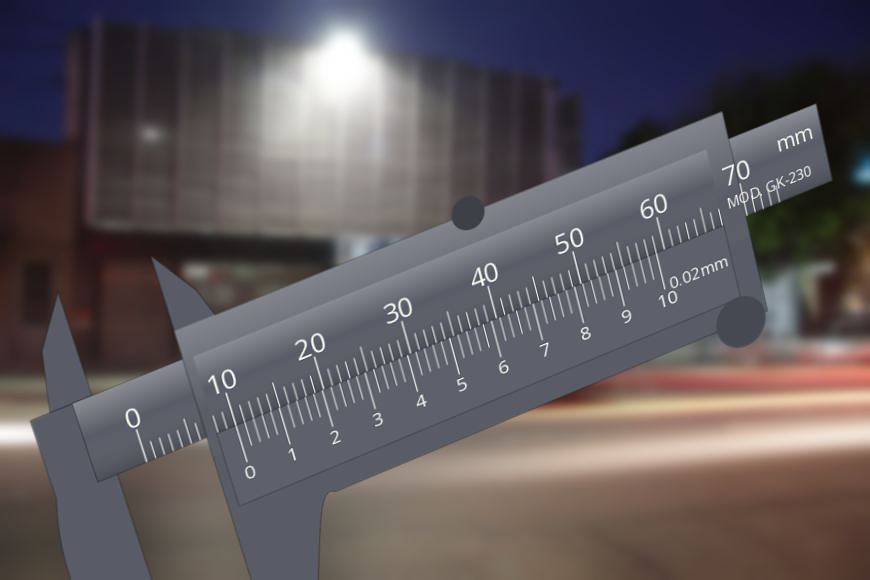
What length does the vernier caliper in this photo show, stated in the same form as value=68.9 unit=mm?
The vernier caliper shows value=10.0 unit=mm
